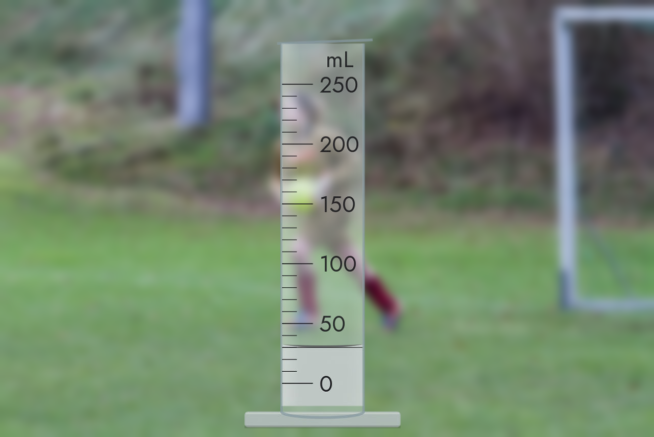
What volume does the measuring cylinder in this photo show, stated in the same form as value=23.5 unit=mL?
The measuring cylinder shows value=30 unit=mL
